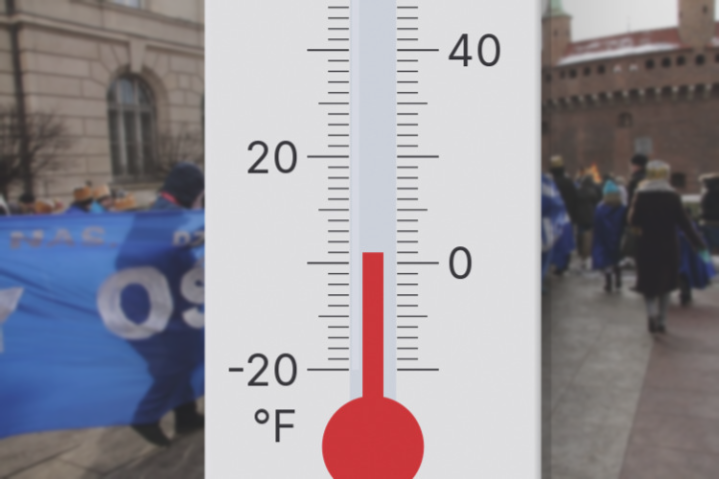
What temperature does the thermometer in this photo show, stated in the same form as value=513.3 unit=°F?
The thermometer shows value=2 unit=°F
